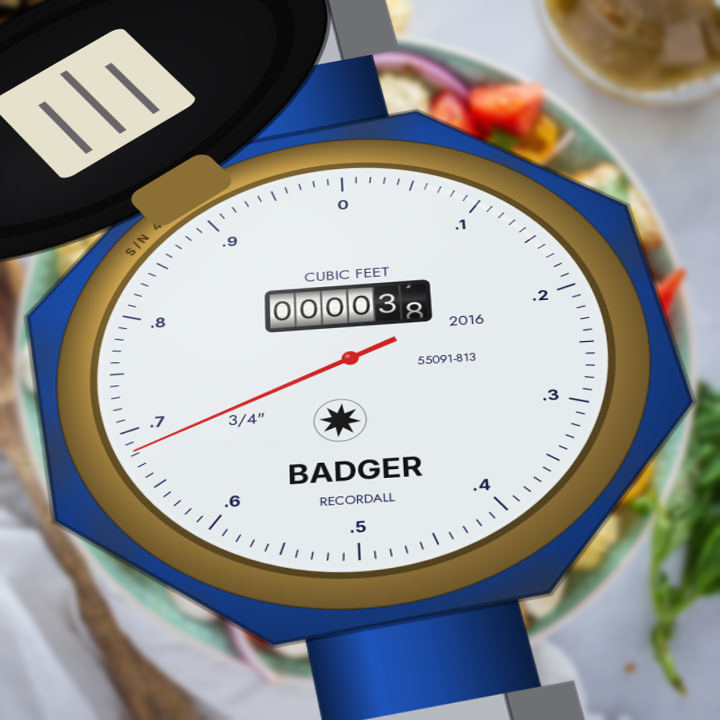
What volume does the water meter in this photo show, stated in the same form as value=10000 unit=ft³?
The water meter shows value=37.68 unit=ft³
